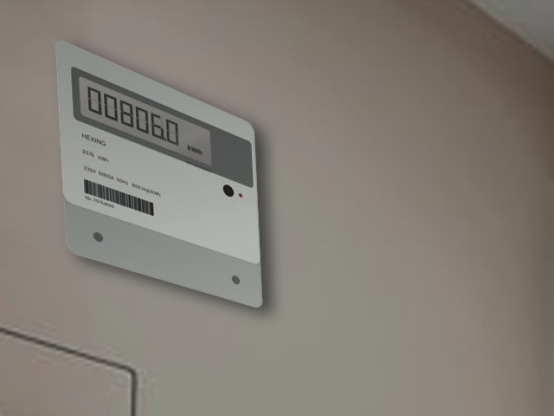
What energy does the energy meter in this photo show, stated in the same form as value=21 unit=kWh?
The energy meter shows value=806.0 unit=kWh
